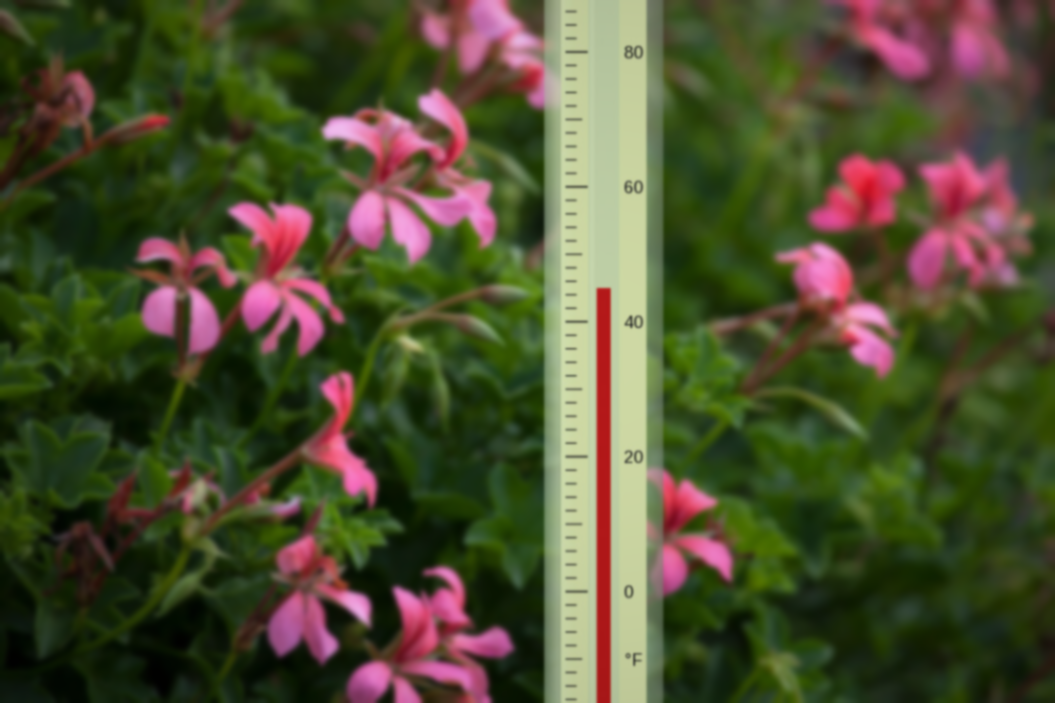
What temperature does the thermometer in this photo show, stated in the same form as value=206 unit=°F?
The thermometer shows value=45 unit=°F
